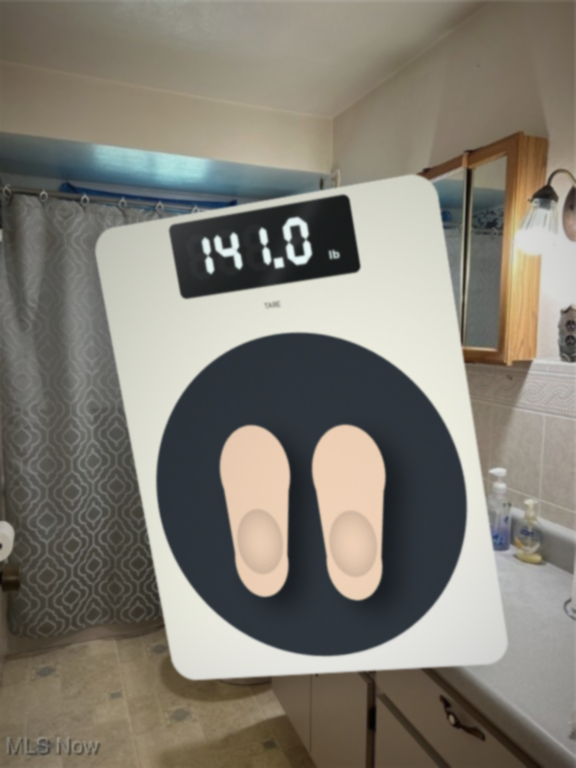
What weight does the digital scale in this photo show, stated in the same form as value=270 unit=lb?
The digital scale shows value=141.0 unit=lb
